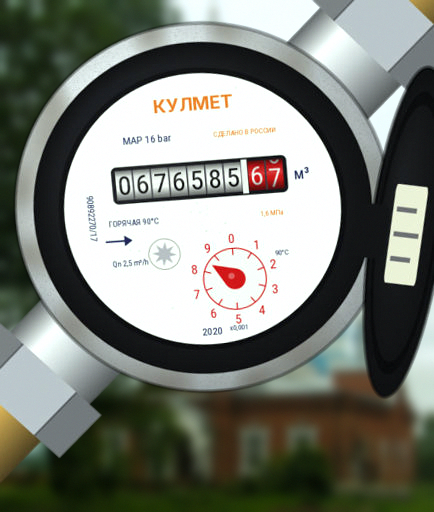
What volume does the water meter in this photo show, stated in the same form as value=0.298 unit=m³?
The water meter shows value=676585.668 unit=m³
